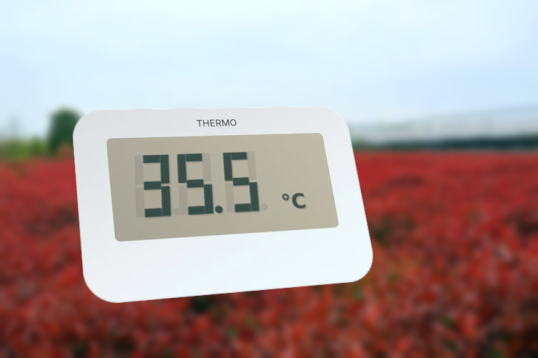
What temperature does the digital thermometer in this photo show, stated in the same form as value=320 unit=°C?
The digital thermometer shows value=35.5 unit=°C
